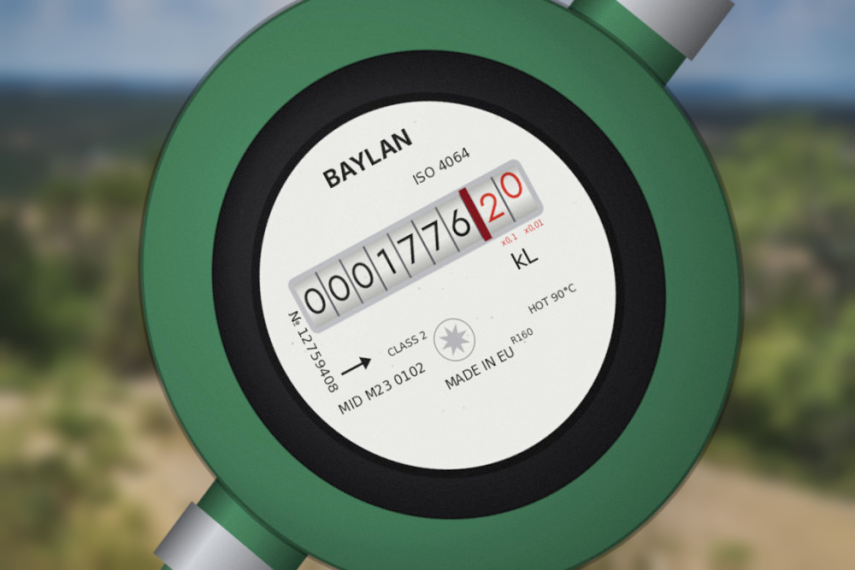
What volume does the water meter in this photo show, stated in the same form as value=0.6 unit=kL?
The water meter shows value=1776.20 unit=kL
